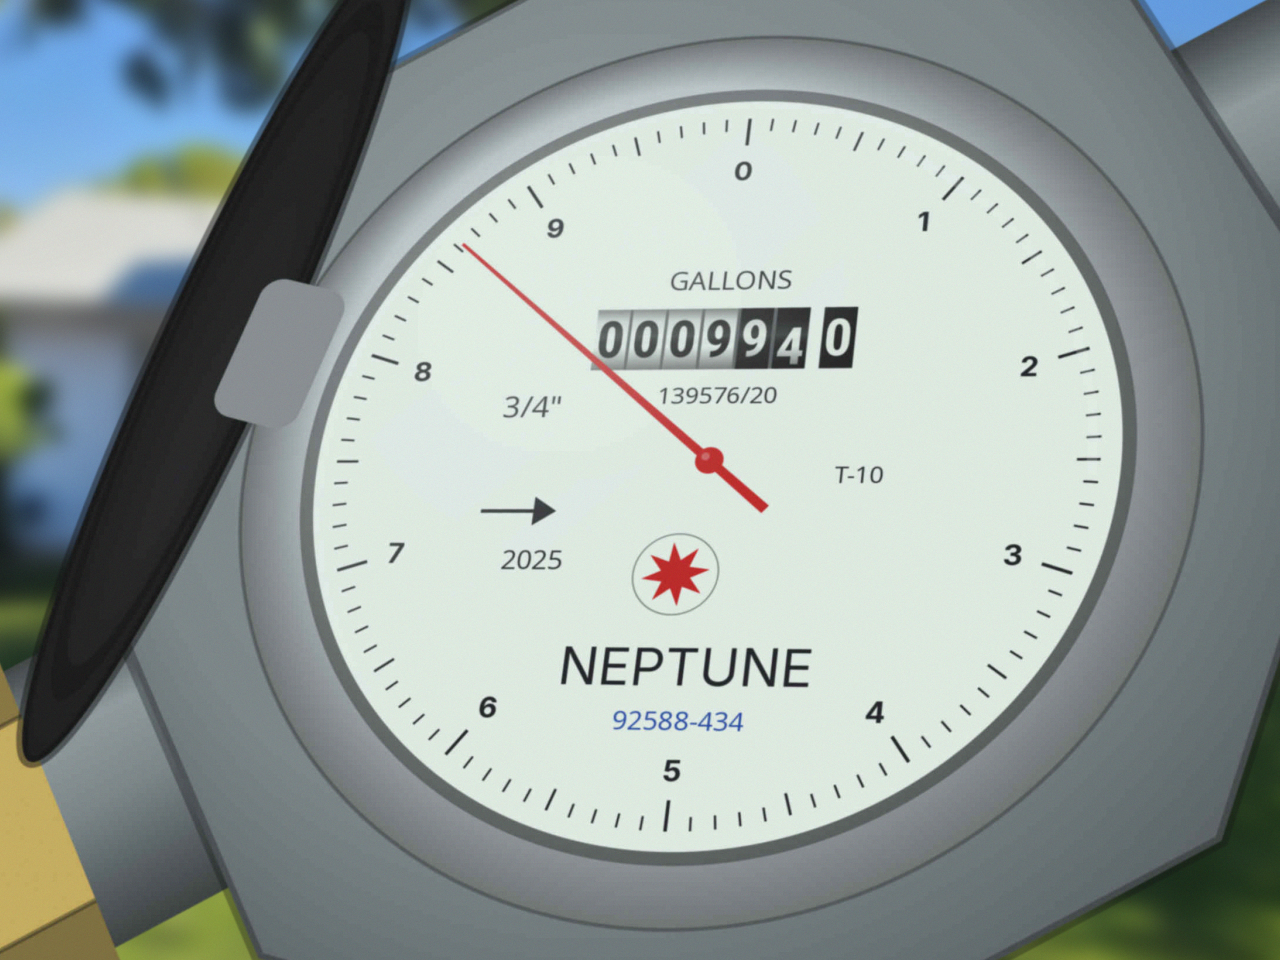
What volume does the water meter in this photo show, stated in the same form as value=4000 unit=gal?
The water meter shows value=9938.6 unit=gal
